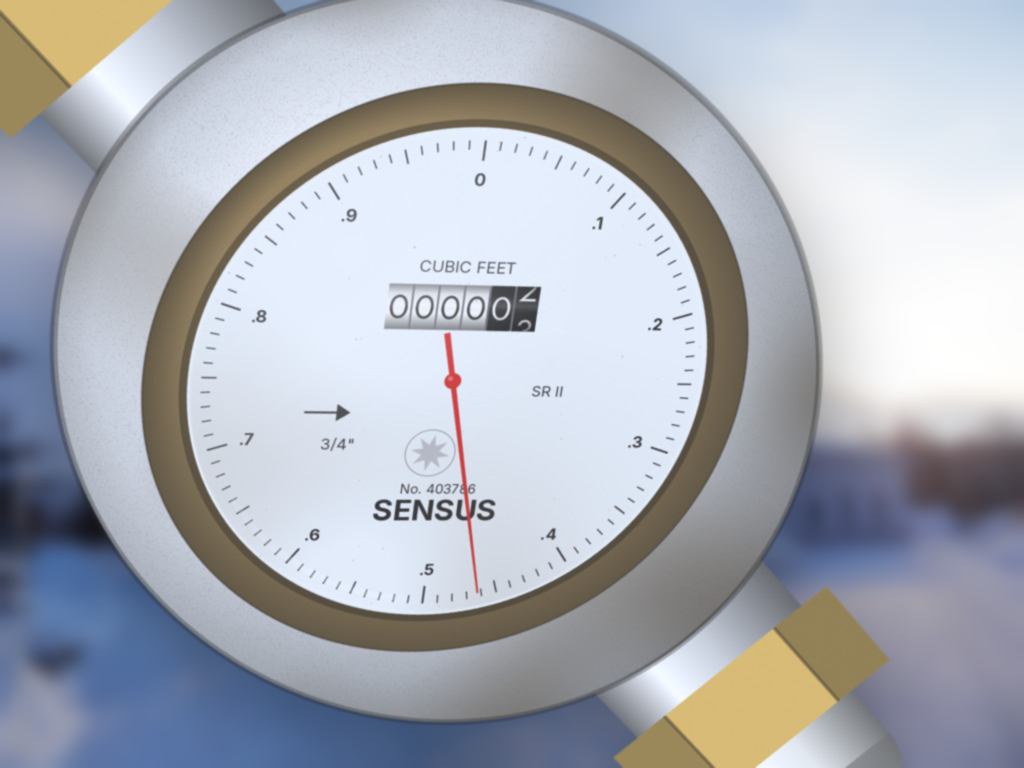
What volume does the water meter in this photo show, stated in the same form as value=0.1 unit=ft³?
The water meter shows value=2.46 unit=ft³
